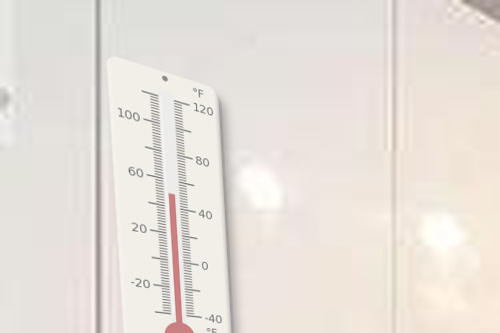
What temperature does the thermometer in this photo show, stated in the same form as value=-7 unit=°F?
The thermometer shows value=50 unit=°F
